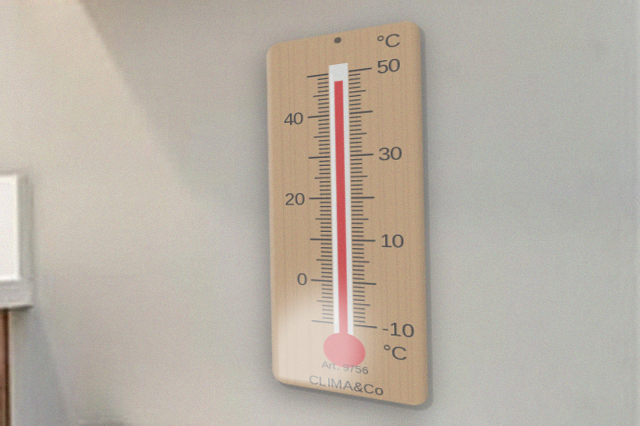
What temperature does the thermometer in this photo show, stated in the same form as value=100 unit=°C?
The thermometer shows value=48 unit=°C
